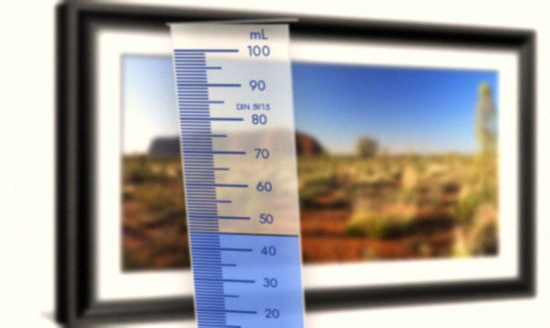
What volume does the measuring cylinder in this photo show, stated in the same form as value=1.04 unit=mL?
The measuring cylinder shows value=45 unit=mL
